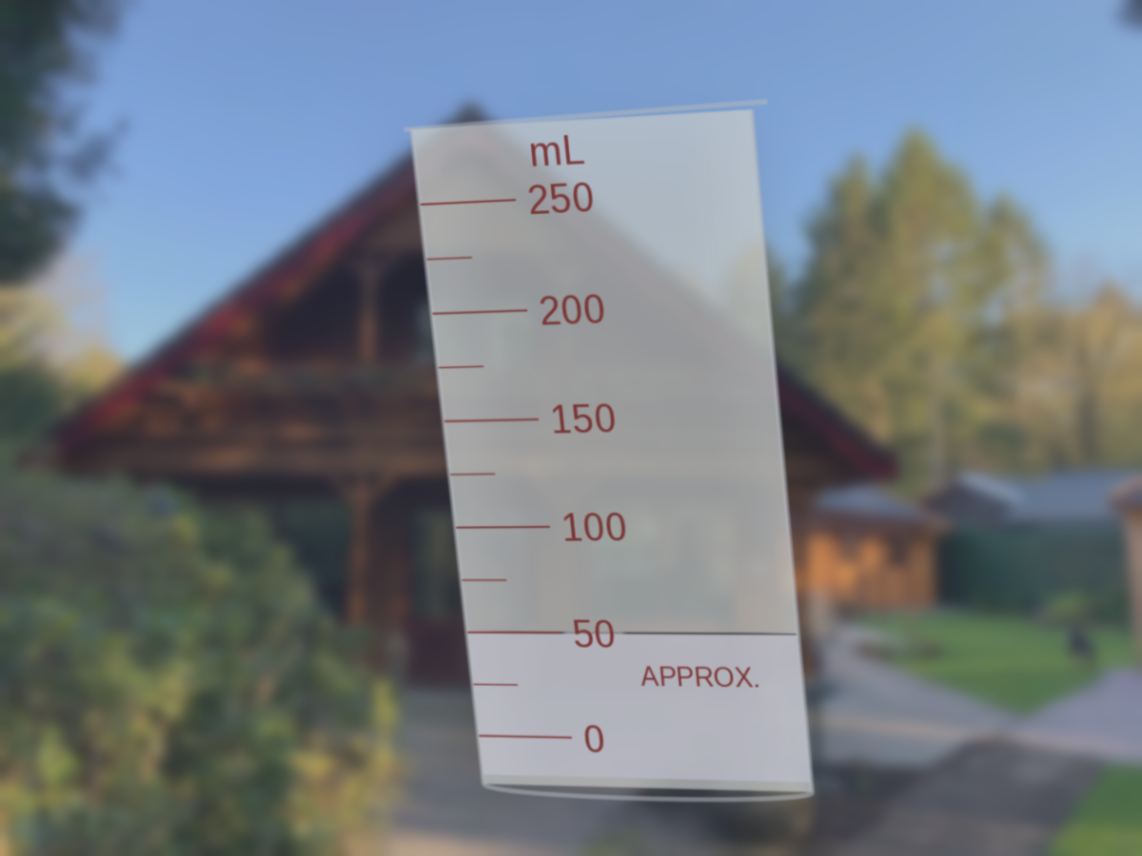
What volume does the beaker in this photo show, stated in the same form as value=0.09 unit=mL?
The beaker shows value=50 unit=mL
